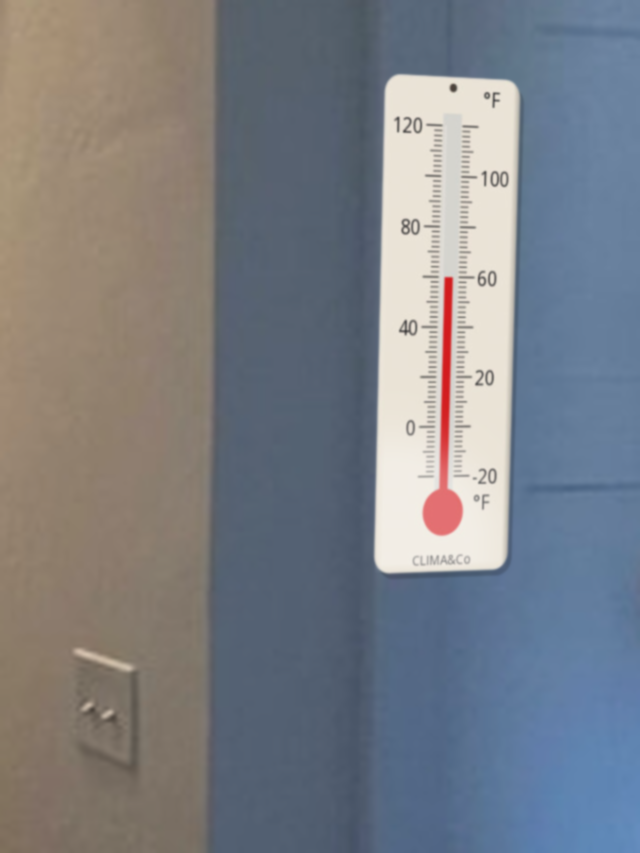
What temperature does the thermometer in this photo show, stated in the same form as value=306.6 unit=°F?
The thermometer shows value=60 unit=°F
